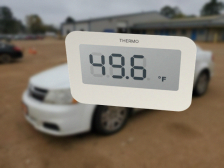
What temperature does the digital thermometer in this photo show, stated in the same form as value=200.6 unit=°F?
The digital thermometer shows value=49.6 unit=°F
